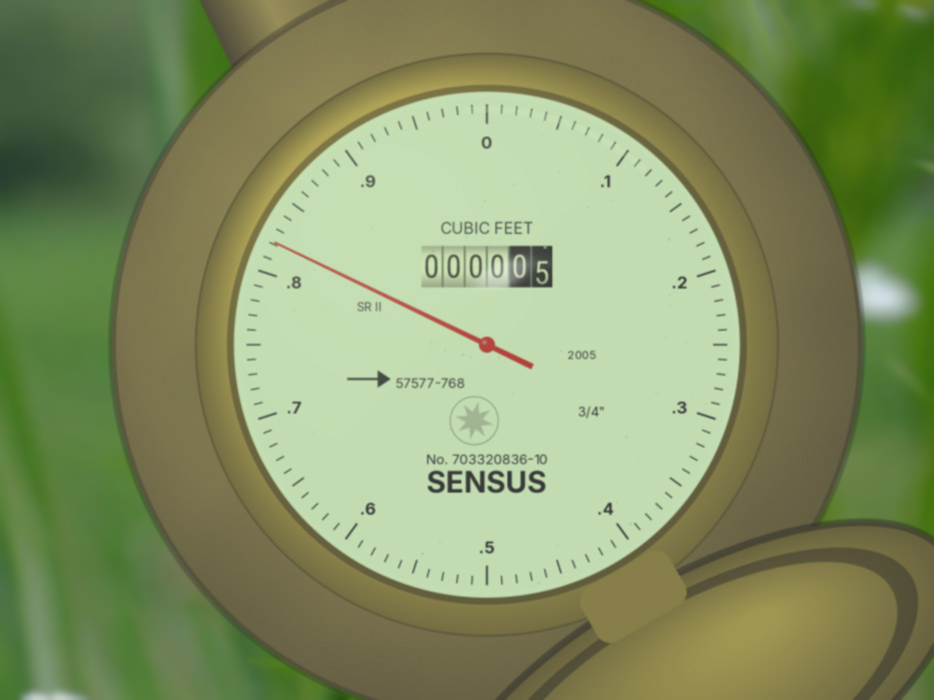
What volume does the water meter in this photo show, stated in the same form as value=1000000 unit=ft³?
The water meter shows value=4.82 unit=ft³
